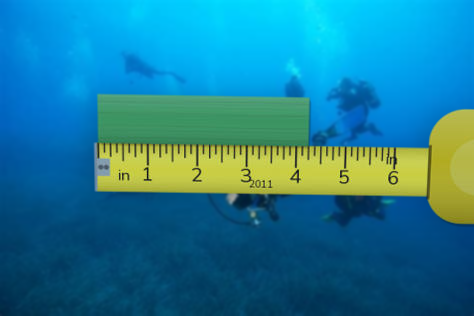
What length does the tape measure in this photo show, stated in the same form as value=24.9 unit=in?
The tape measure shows value=4.25 unit=in
